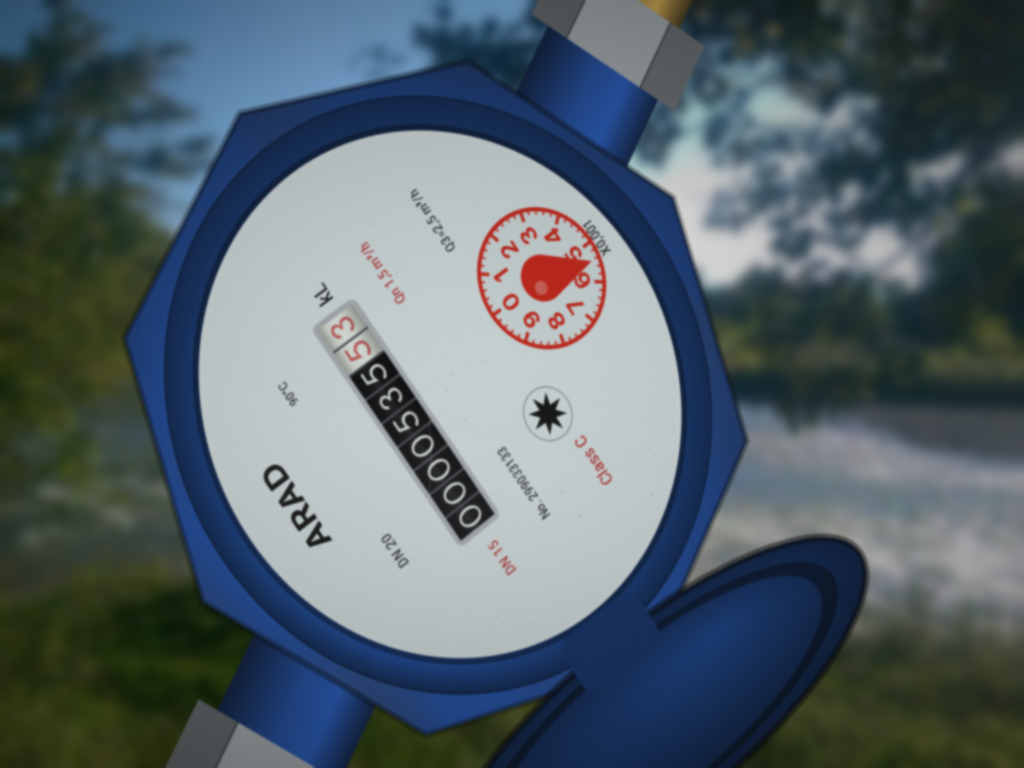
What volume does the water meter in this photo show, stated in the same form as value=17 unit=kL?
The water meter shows value=535.535 unit=kL
